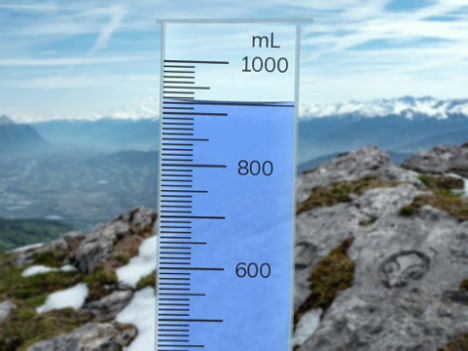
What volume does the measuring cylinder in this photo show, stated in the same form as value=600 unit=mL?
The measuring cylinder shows value=920 unit=mL
